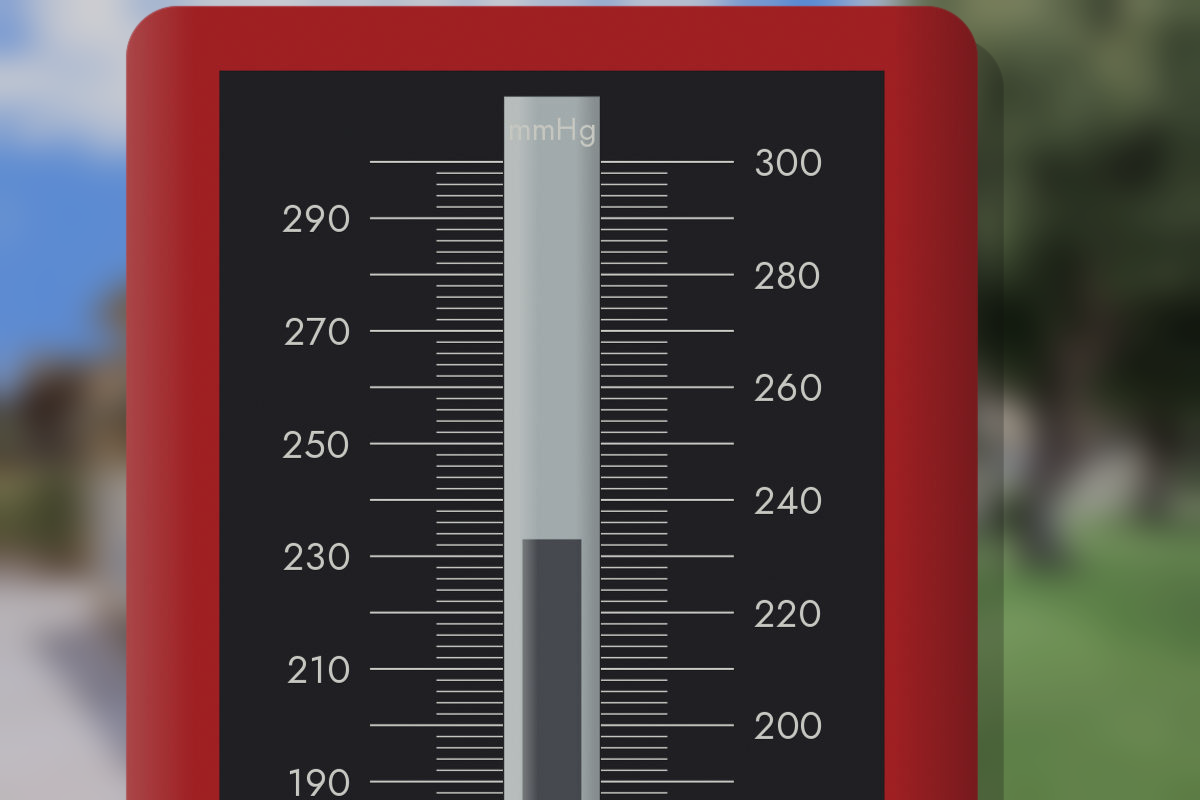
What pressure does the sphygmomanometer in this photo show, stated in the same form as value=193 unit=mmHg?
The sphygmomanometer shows value=233 unit=mmHg
